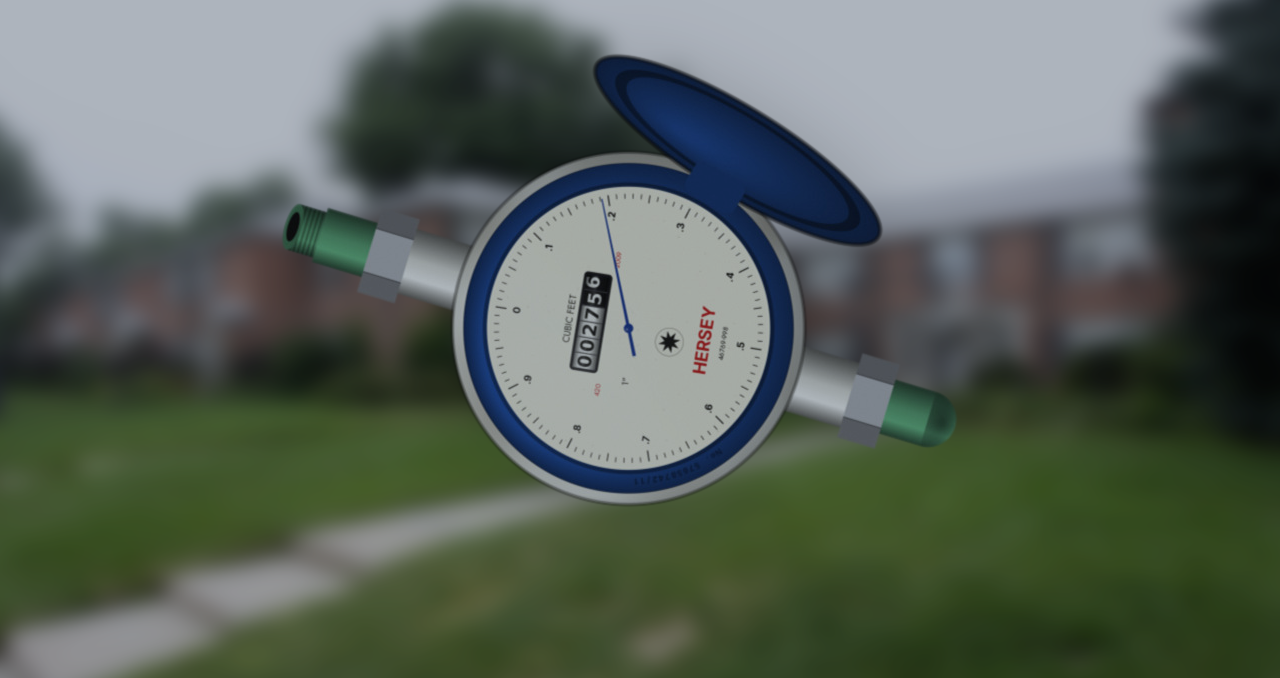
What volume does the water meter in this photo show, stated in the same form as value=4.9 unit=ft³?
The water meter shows value=2756.19 unit=ft³
